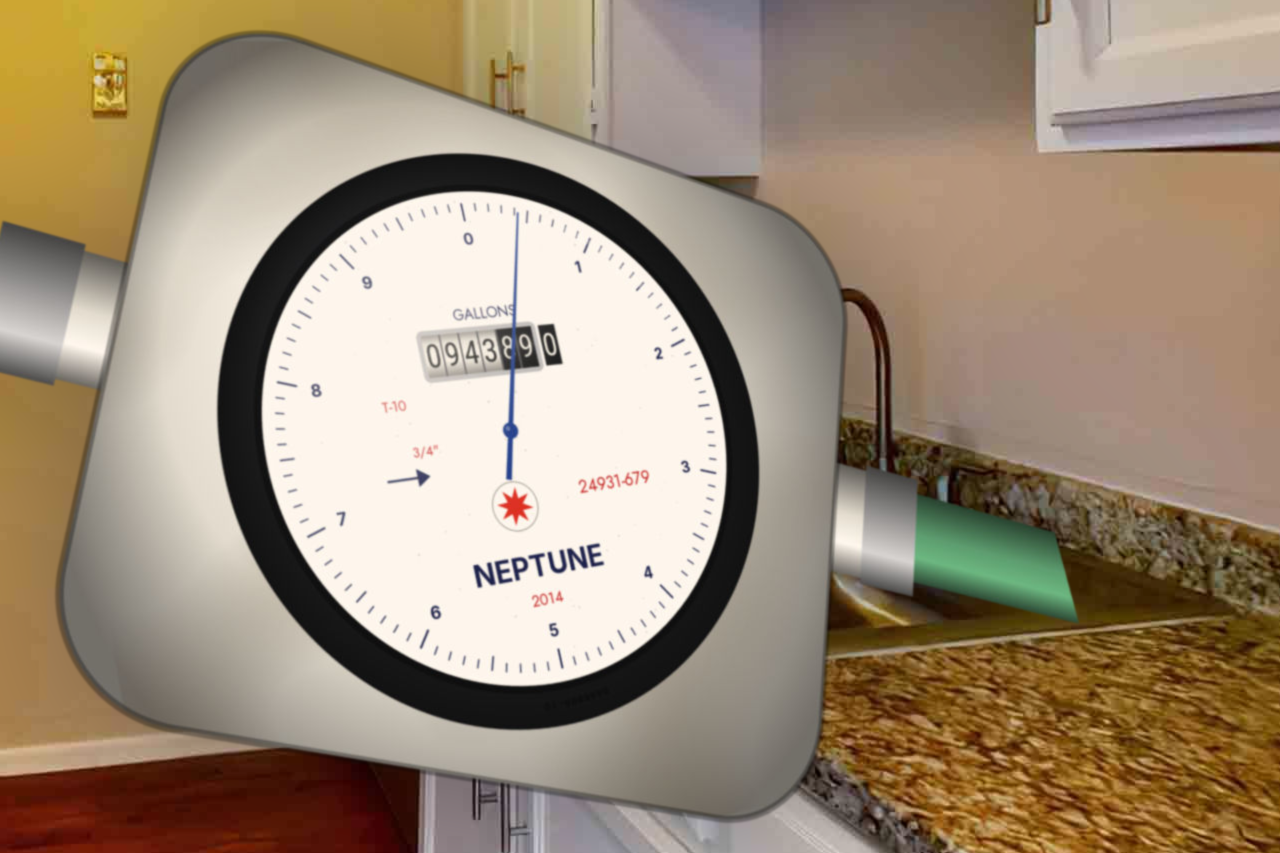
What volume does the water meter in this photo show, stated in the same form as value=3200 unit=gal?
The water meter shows value=943890.4 unit=gal
